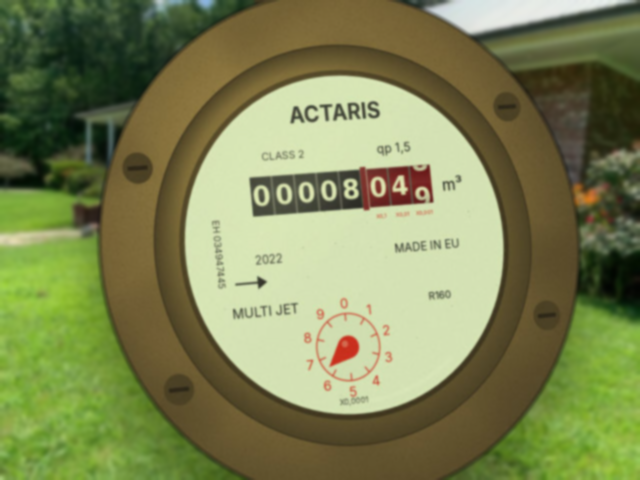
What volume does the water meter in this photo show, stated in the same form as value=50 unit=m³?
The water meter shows value=8.0486 unit=m³
